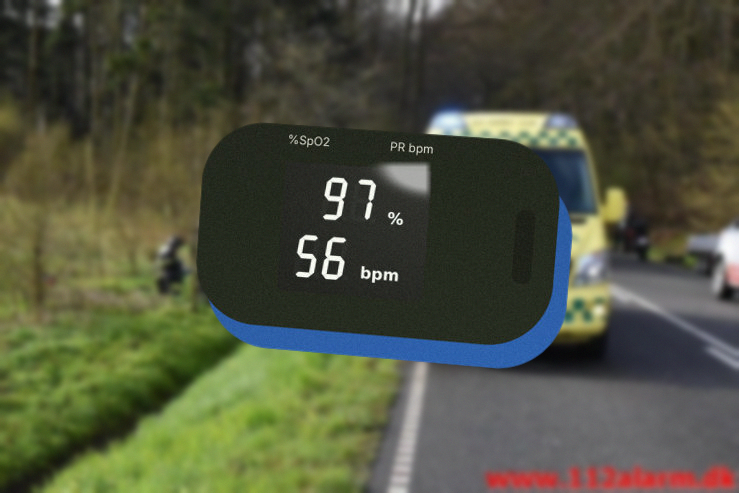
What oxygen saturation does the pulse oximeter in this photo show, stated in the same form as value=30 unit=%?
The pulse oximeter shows value=97 unit=%
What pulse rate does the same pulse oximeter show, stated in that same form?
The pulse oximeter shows value=56 unit=bpm
